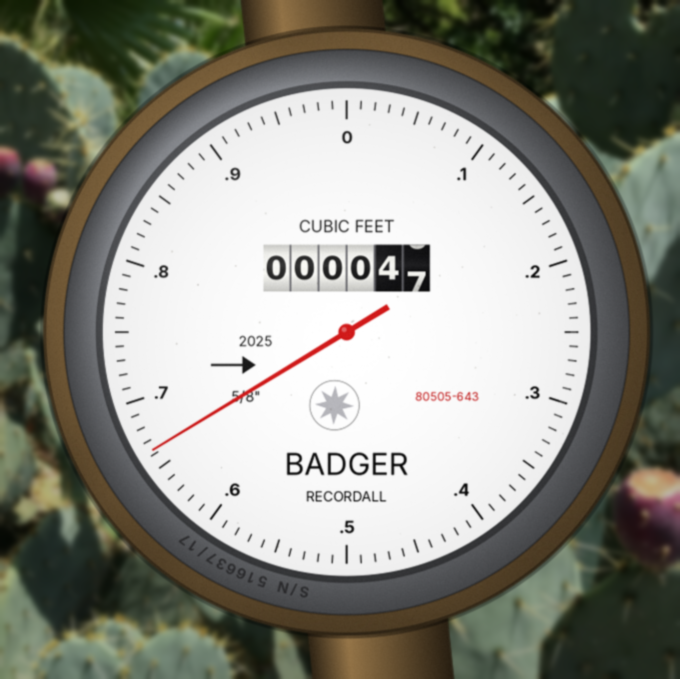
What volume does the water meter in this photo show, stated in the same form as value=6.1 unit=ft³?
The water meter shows value=46.66 unit=ft³
